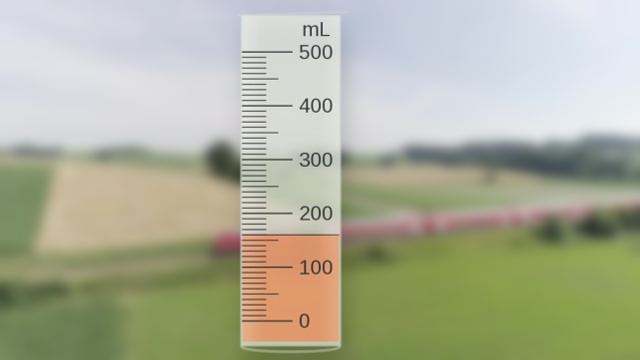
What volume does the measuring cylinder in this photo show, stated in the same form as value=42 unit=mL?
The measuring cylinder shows value=160 unit=mL
